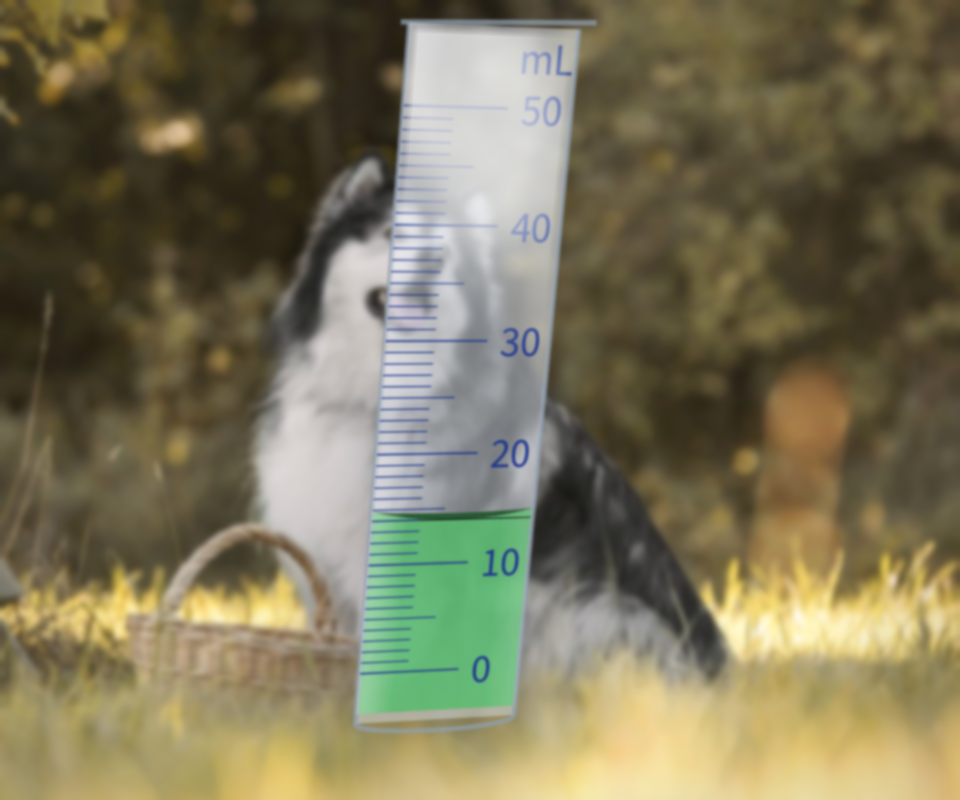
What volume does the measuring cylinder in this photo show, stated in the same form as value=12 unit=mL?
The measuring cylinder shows value=14 unit=mL
